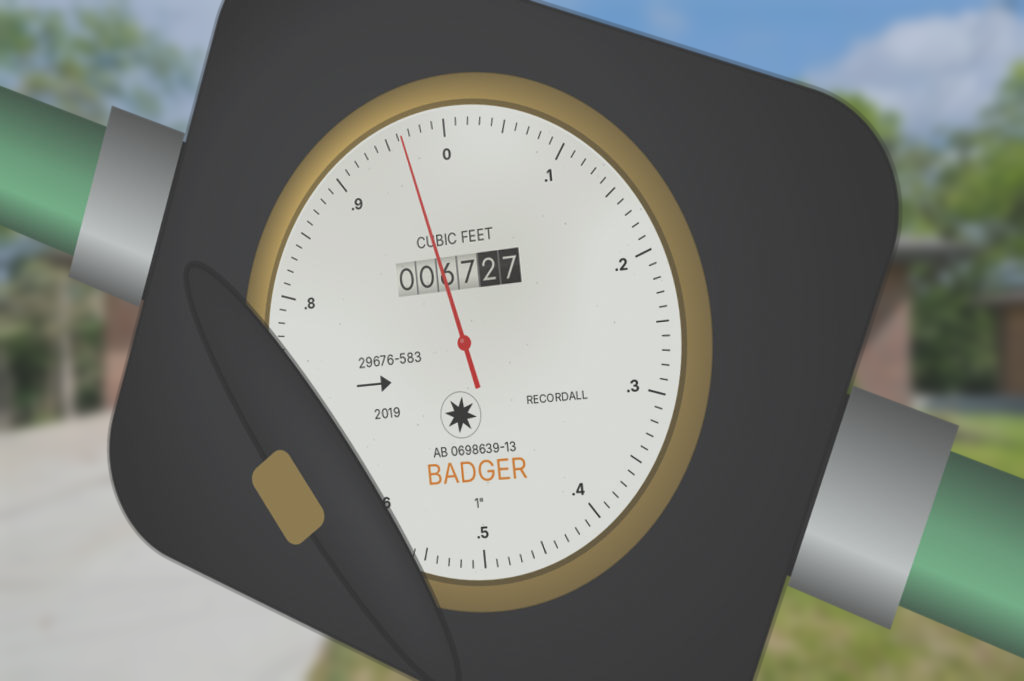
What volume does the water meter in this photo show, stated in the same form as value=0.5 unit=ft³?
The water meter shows value=6726.96 unit=ft³
